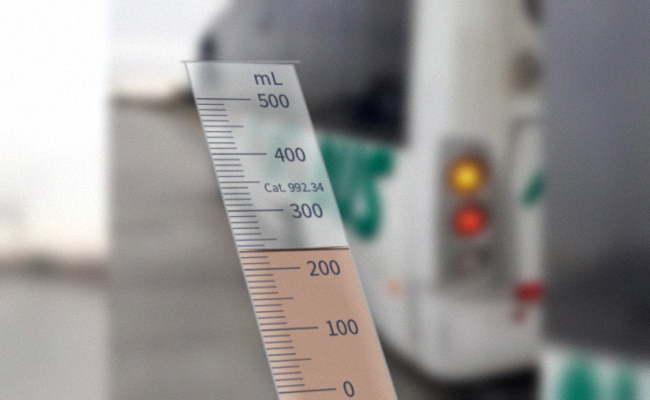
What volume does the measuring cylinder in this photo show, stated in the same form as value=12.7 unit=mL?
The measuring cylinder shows value=230 unit=mL
